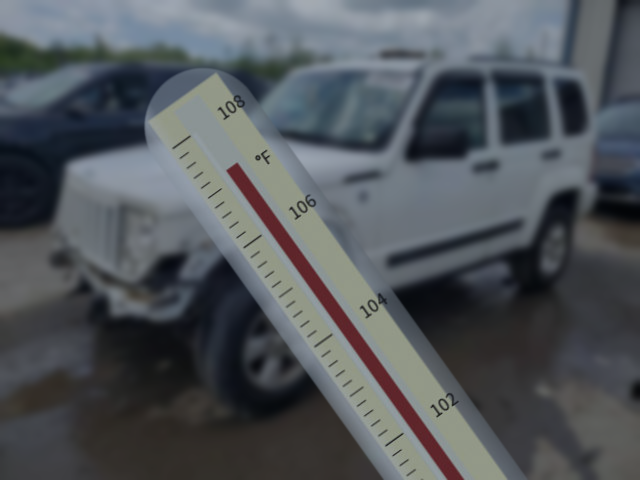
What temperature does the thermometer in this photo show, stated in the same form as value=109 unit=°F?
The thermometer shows value=107.2 unit=°F
